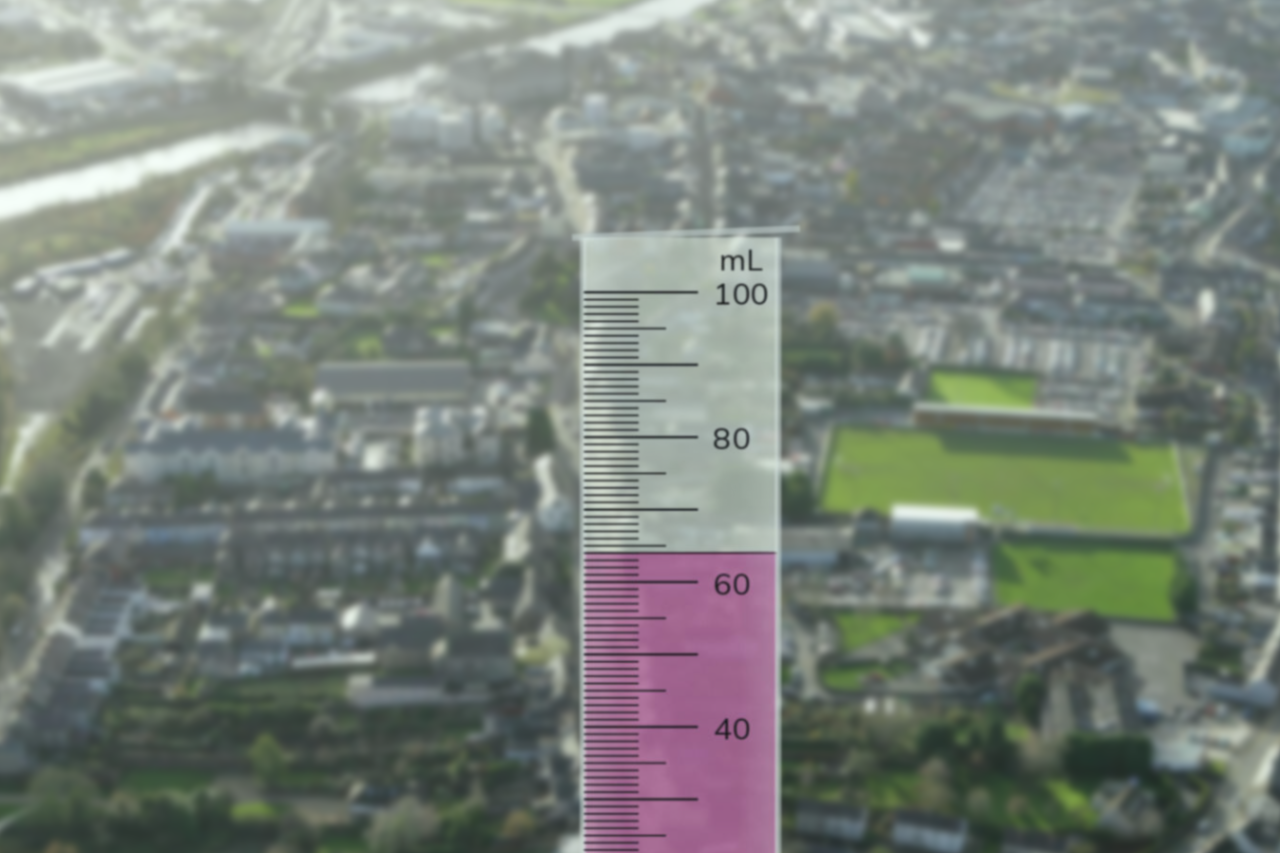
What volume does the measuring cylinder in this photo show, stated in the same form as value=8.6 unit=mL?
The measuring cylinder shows value=64 unit=mL
